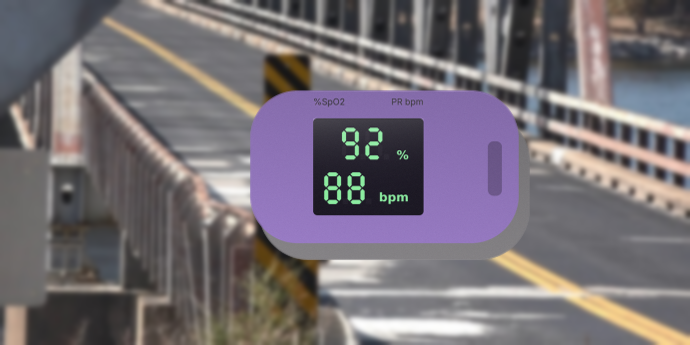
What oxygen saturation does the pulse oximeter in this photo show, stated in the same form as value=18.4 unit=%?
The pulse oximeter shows value=92 unit=%
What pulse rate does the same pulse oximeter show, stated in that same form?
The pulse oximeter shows value=88 unit=bpm
